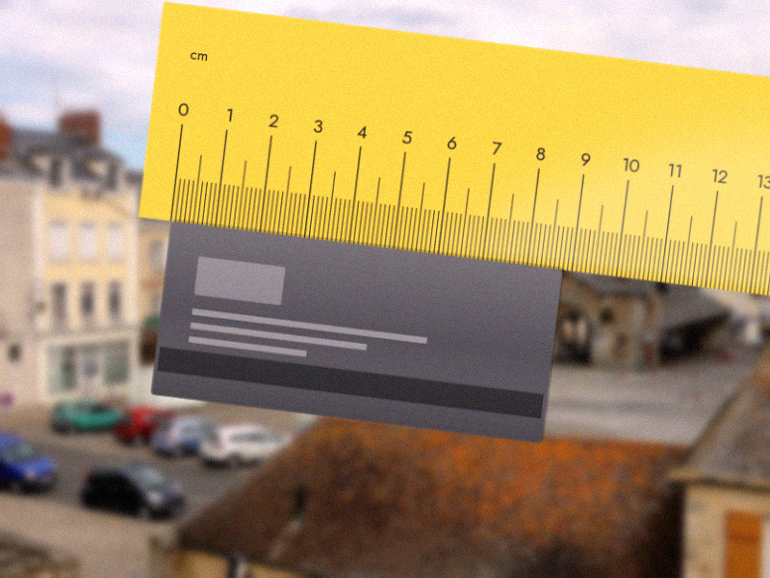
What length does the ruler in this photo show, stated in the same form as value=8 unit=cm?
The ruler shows value=8.8 unit=cm
